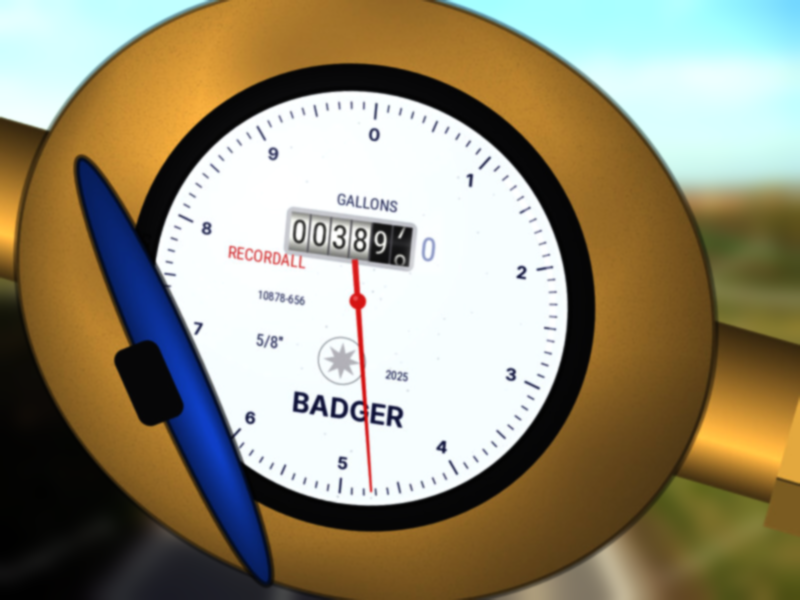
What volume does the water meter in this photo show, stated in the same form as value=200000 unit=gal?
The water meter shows value=38974.7 unit=gal
